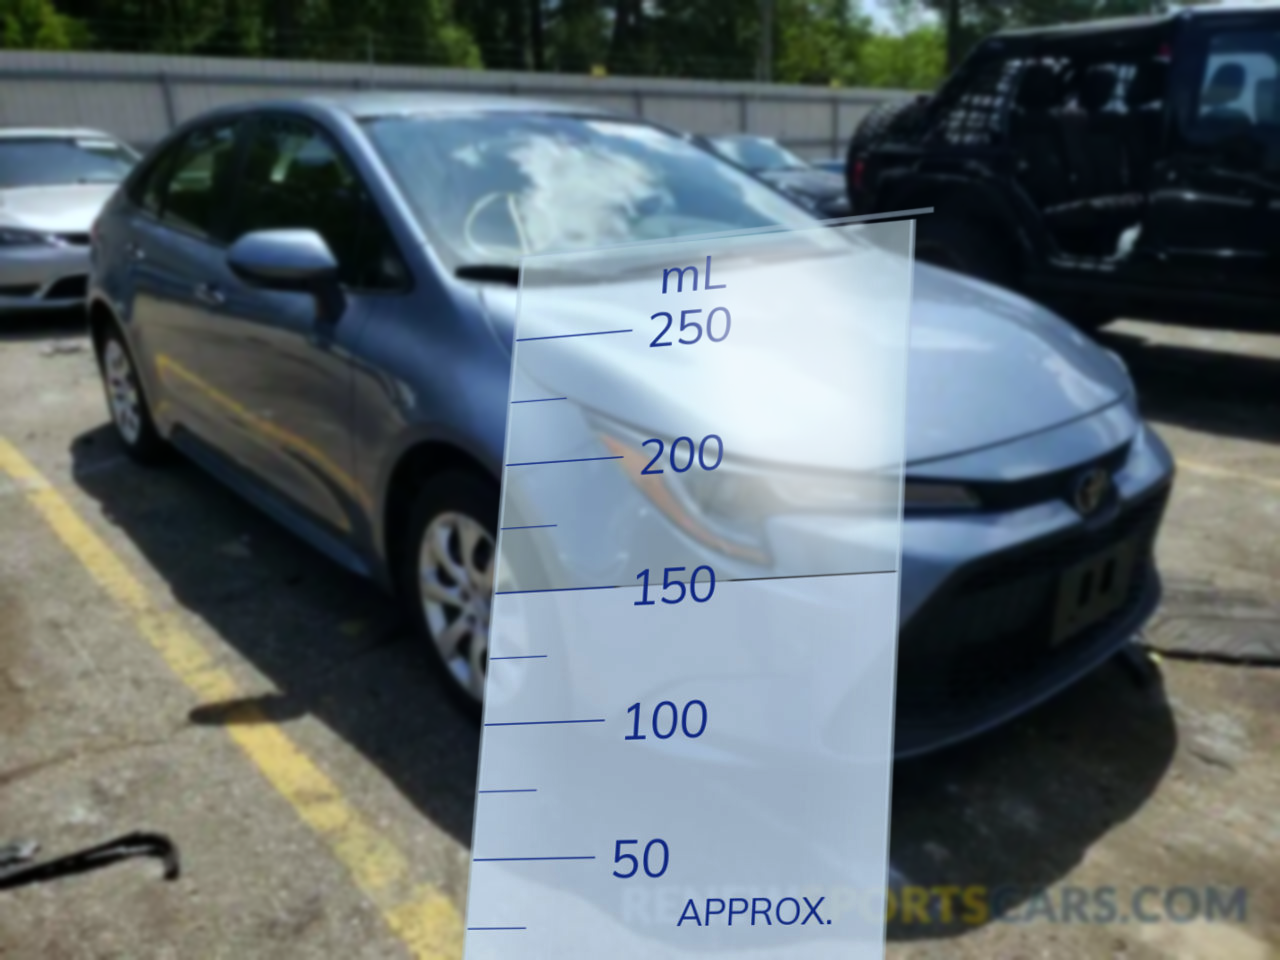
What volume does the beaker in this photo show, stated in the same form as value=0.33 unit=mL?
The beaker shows value=150 unit=mL
